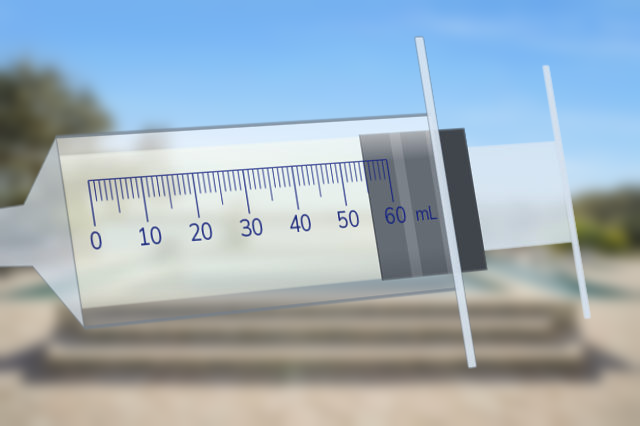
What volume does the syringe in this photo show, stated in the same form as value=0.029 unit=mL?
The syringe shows value=55 unit=mL
